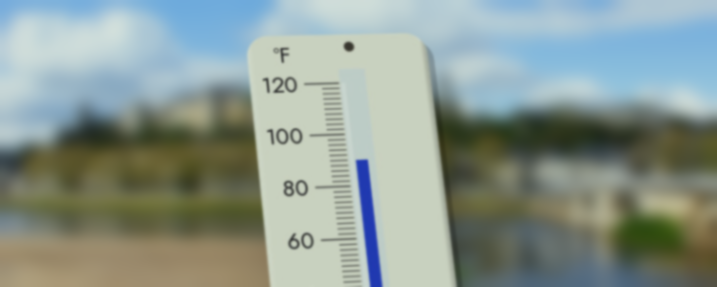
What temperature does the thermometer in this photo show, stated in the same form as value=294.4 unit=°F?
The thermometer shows value=90 unit=°F
